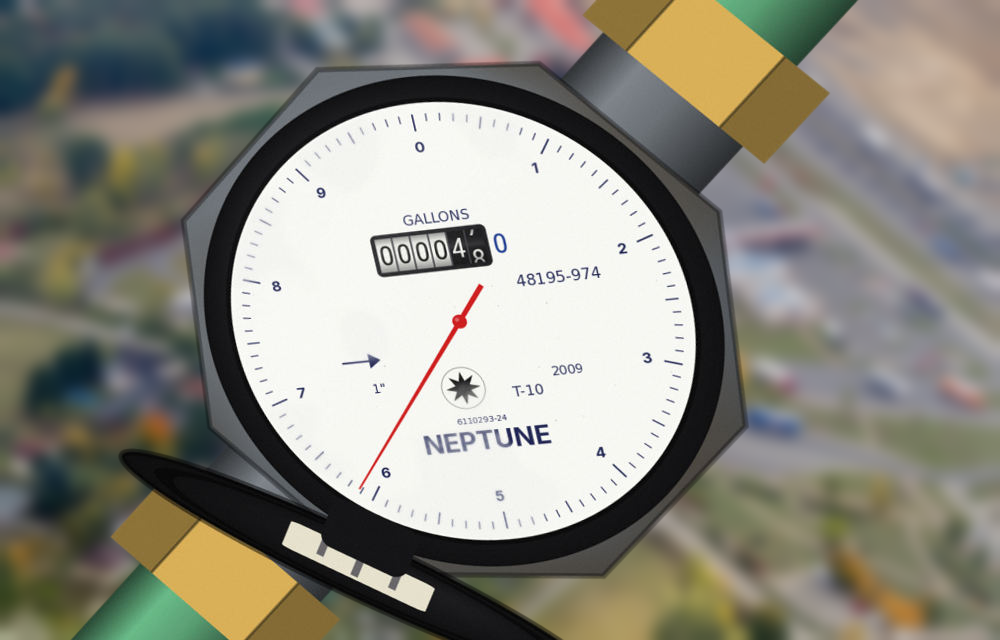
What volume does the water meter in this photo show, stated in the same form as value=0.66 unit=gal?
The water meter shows value=476.1 unit=gal
